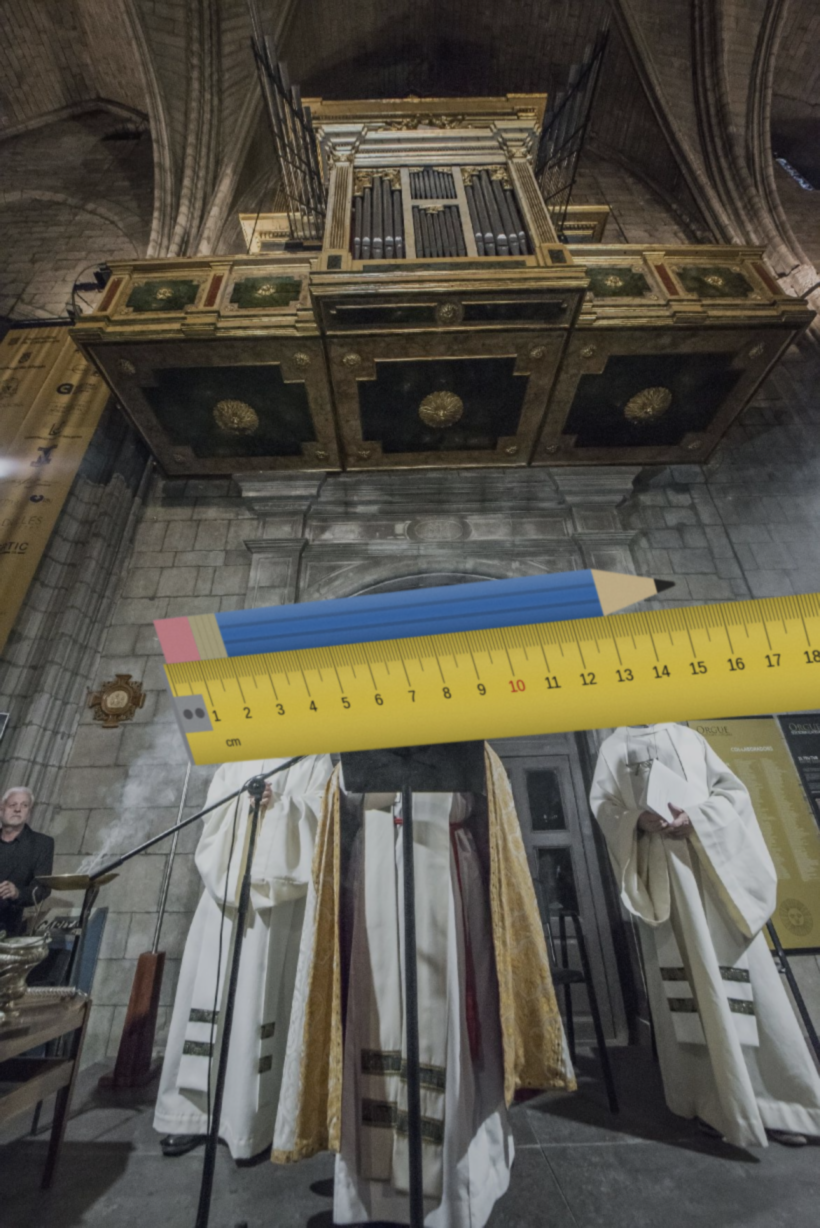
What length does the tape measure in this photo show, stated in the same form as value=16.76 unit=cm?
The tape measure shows value=15 unit=cm
